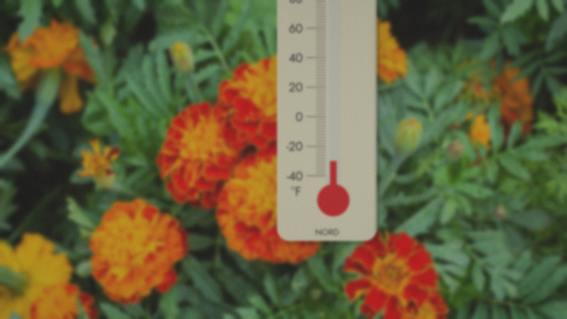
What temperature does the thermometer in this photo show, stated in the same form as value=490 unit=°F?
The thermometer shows value=-30 unit=°F
